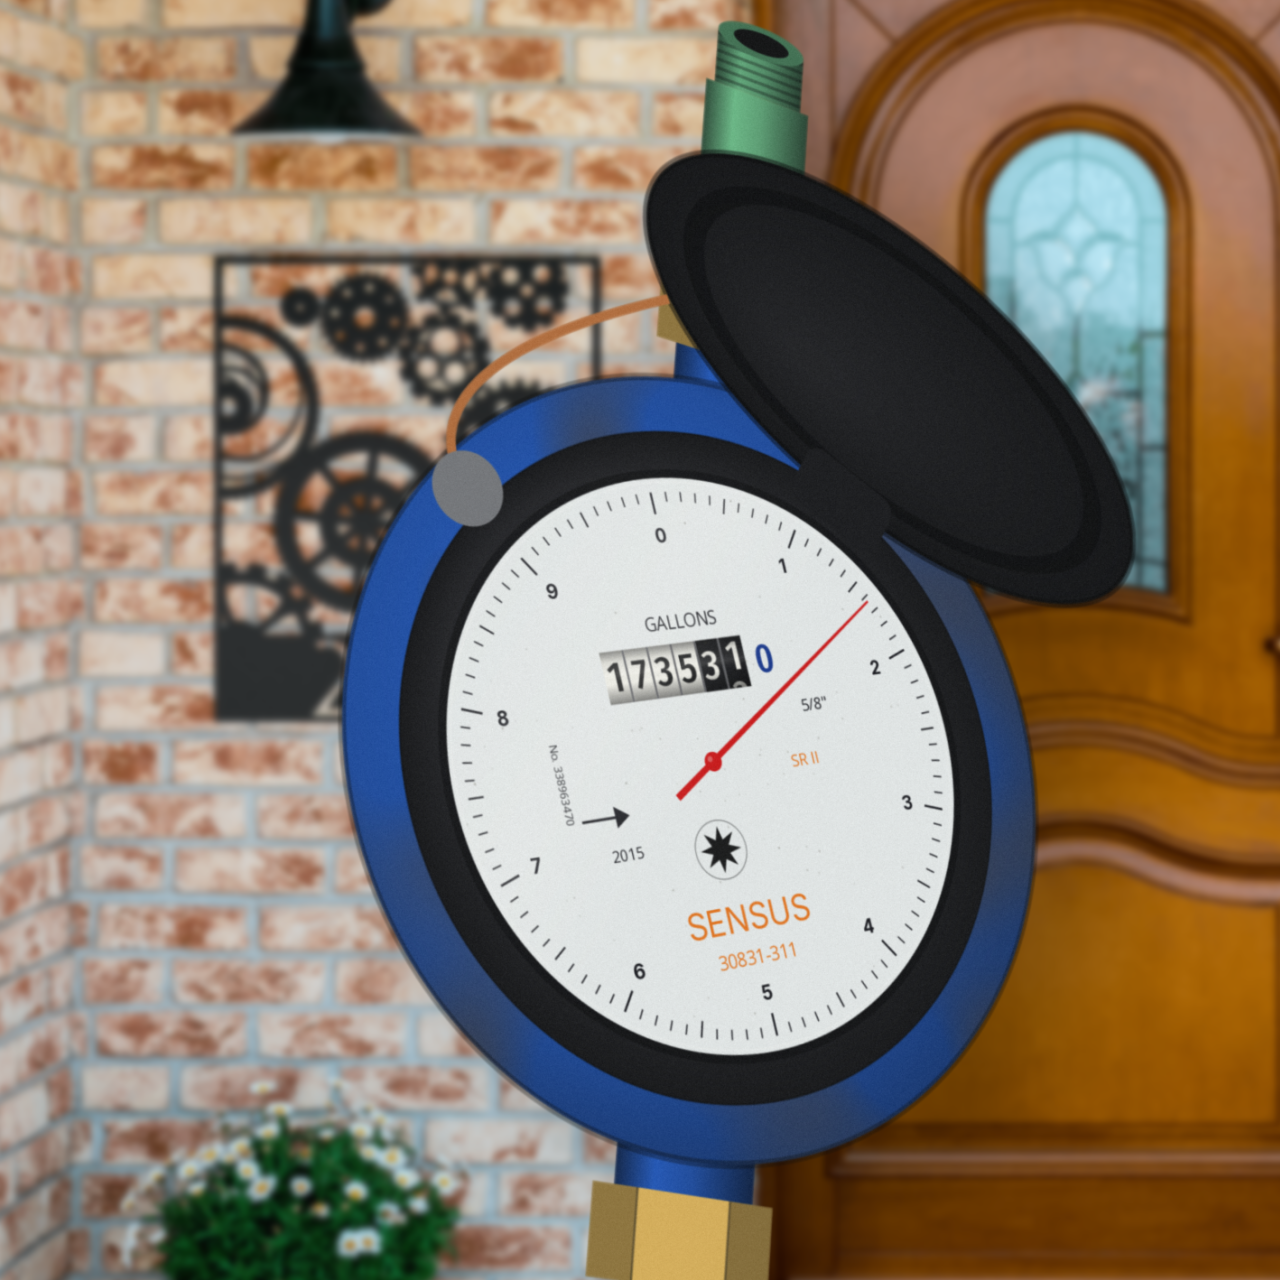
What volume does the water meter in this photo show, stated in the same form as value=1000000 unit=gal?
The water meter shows value=1735311.6 unit=gal
